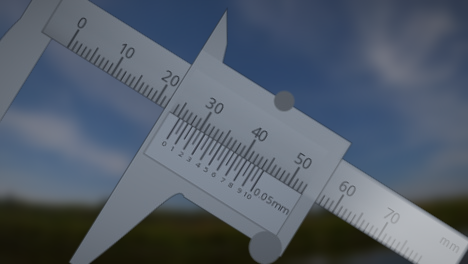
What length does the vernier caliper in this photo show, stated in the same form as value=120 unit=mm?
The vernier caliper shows value=25.5 unit=mm
